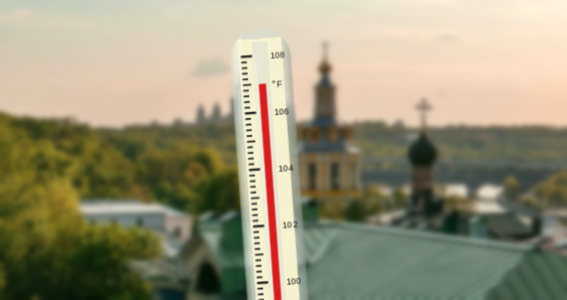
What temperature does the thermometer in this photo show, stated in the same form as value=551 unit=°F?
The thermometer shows value=107 unit=°F
